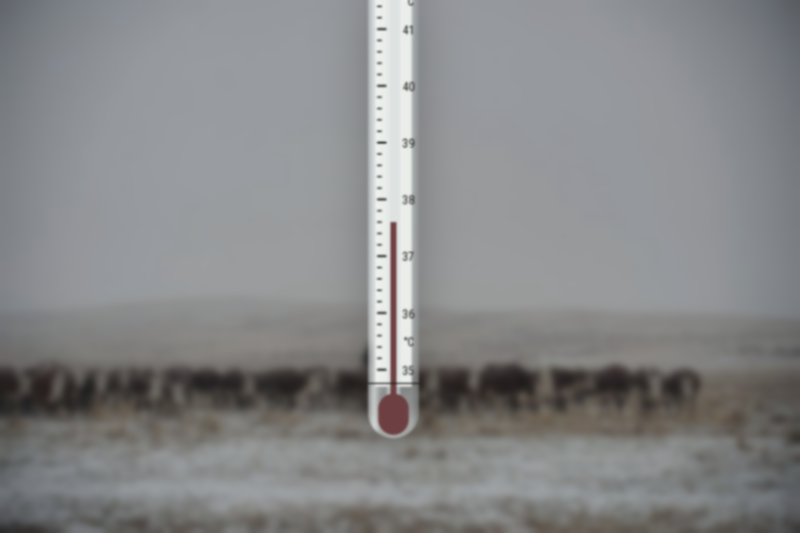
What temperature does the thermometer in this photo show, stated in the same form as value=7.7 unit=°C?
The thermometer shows value=37.6 unit=°C
